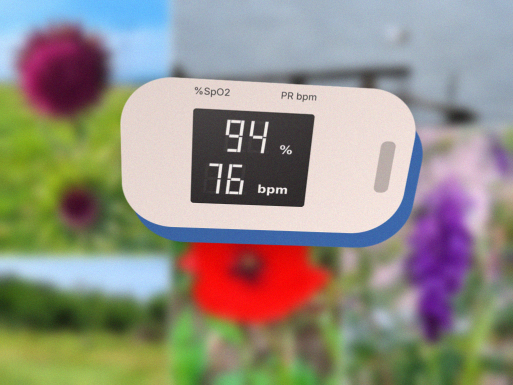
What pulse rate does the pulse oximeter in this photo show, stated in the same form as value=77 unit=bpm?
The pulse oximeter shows value=76 unit=bpm
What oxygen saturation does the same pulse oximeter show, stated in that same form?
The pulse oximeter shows value=94 unit=%
